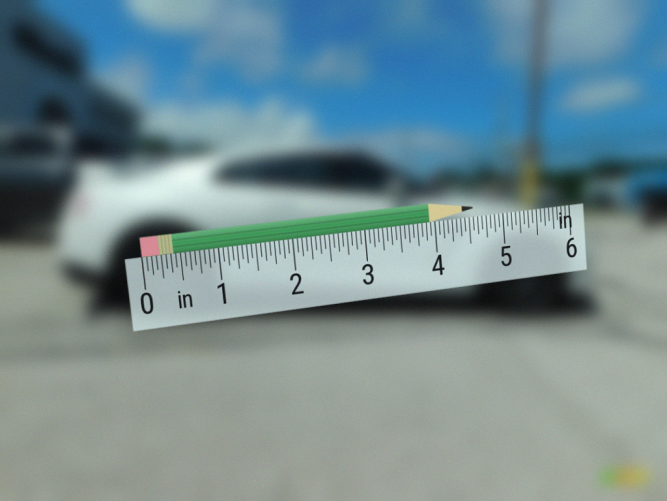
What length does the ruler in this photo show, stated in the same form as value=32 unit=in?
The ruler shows value=4.5625 unit=in
